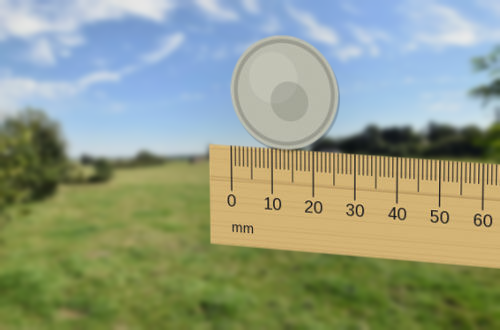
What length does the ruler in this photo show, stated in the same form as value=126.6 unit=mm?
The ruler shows value=26 unit=mm
